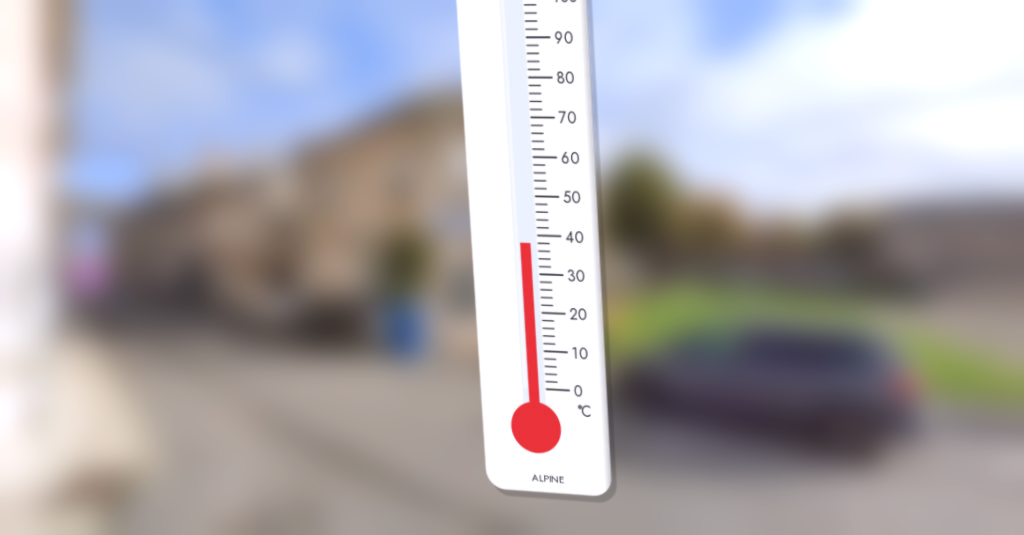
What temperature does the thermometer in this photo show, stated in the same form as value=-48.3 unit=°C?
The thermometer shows value=38 unit=°C
